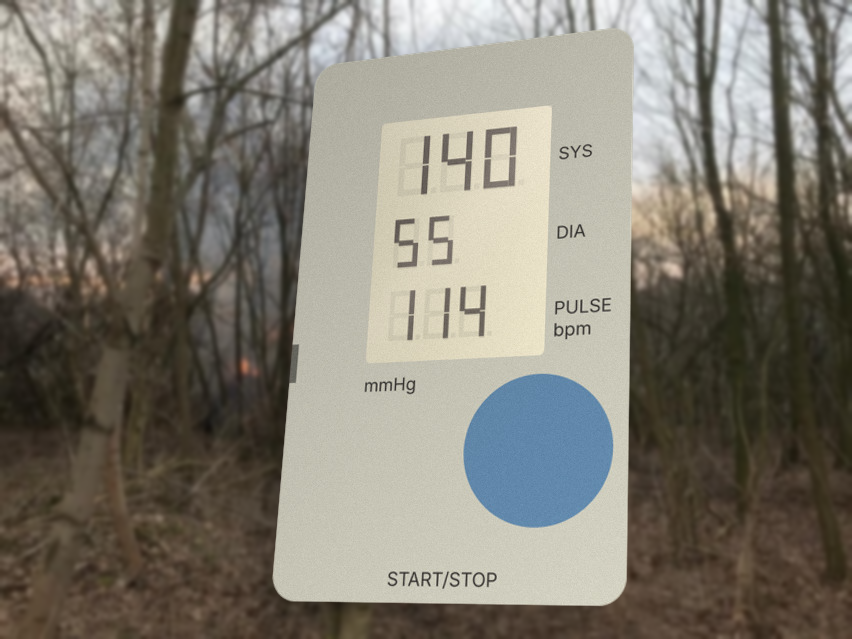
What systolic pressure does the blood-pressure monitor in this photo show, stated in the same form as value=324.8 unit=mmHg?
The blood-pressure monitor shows value=140 unit=mmHg
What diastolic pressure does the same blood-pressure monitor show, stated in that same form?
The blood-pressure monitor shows value=55 unit=mmHg
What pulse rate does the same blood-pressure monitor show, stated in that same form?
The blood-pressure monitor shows value=114 unit=bpm
